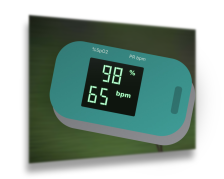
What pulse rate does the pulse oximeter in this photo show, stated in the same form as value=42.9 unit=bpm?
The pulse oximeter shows value=65 unit=bpm
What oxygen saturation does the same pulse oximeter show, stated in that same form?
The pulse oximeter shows value=98 unit=%
